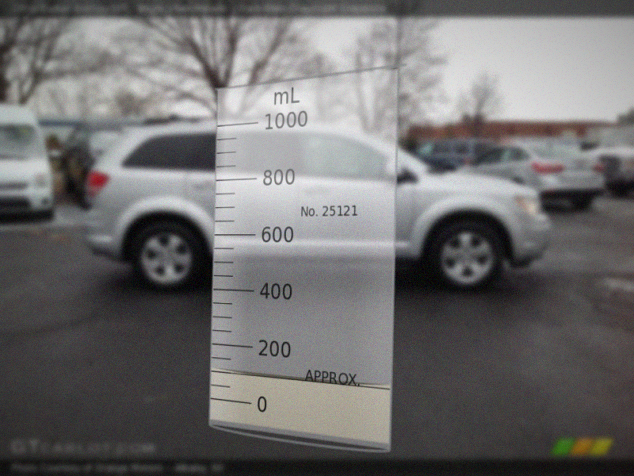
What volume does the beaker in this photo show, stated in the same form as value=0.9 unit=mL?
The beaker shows value=100 unit=mL
